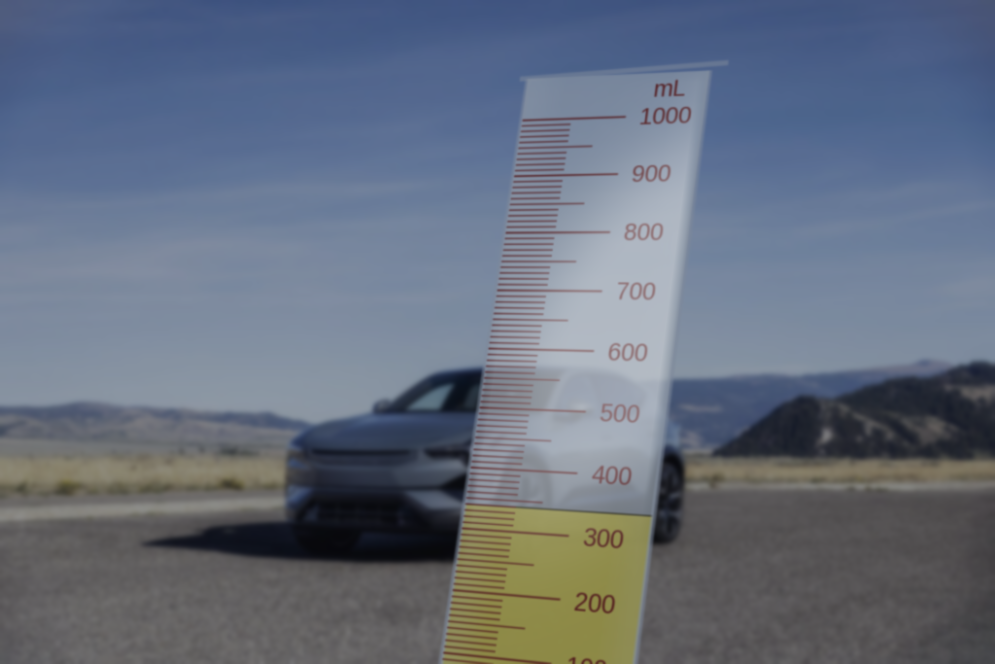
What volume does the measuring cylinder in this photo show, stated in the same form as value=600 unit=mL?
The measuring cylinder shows value=340 unit=mL
